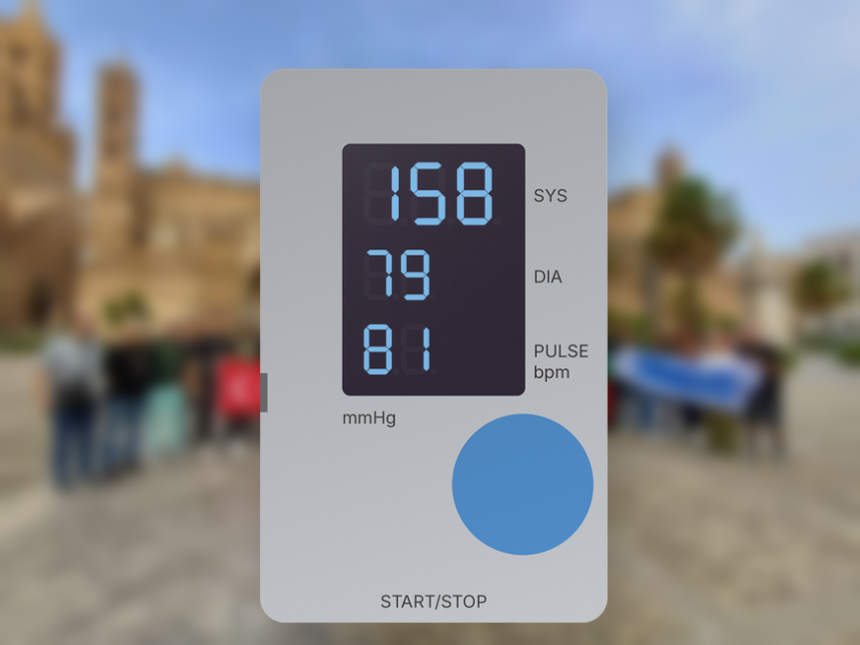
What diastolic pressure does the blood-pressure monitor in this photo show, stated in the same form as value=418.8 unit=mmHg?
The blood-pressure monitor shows value=79 unit=mmHg
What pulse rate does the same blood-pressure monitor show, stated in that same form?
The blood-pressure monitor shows value=81 unit=bpm
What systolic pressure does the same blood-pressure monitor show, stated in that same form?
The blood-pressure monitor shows value=158 unit=mmHg
